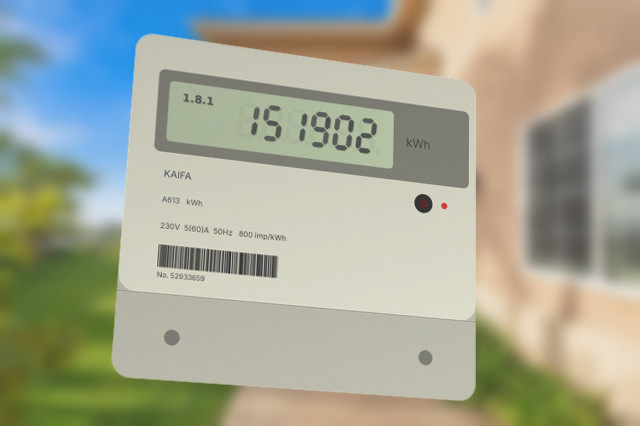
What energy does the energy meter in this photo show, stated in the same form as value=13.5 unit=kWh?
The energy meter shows value=151902 unit=kWh
